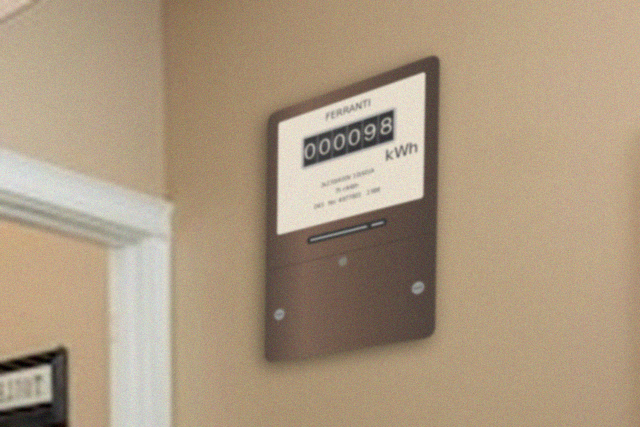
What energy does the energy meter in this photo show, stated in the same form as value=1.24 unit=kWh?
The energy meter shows value=98 unit=kWh
